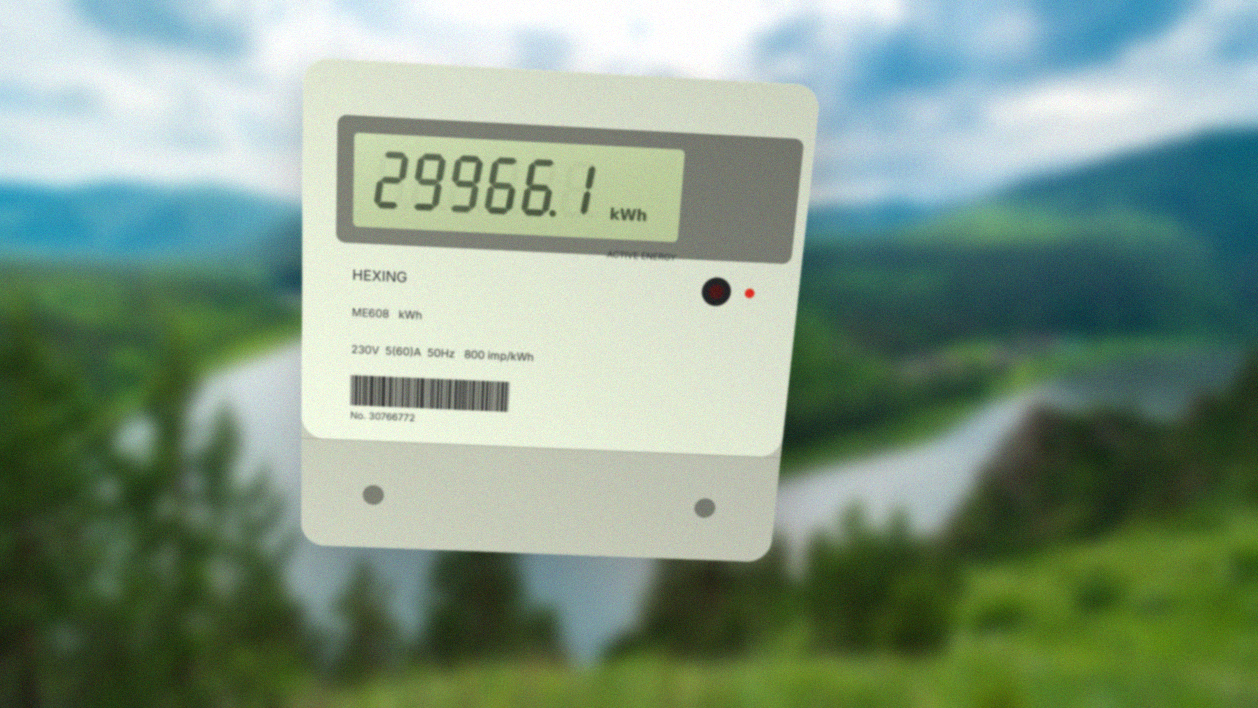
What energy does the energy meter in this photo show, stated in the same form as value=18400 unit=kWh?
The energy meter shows value=29966.1 unit=kWh
